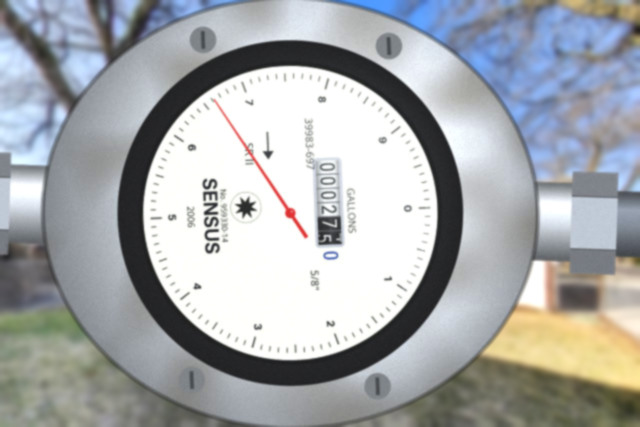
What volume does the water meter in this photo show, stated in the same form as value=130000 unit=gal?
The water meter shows value=2746.6 unit=gal
